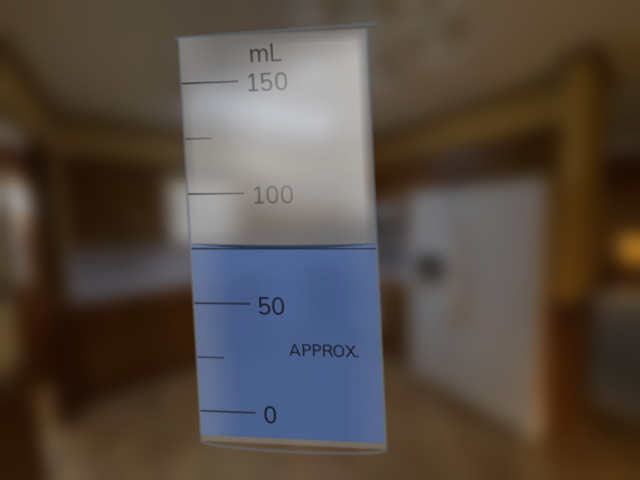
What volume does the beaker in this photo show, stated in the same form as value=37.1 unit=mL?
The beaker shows value=75 unit=mL
